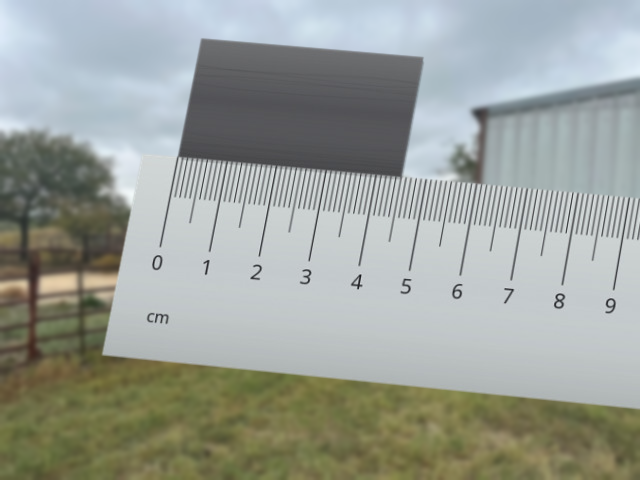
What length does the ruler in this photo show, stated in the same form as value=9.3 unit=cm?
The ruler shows value=4.5 unit=cm
